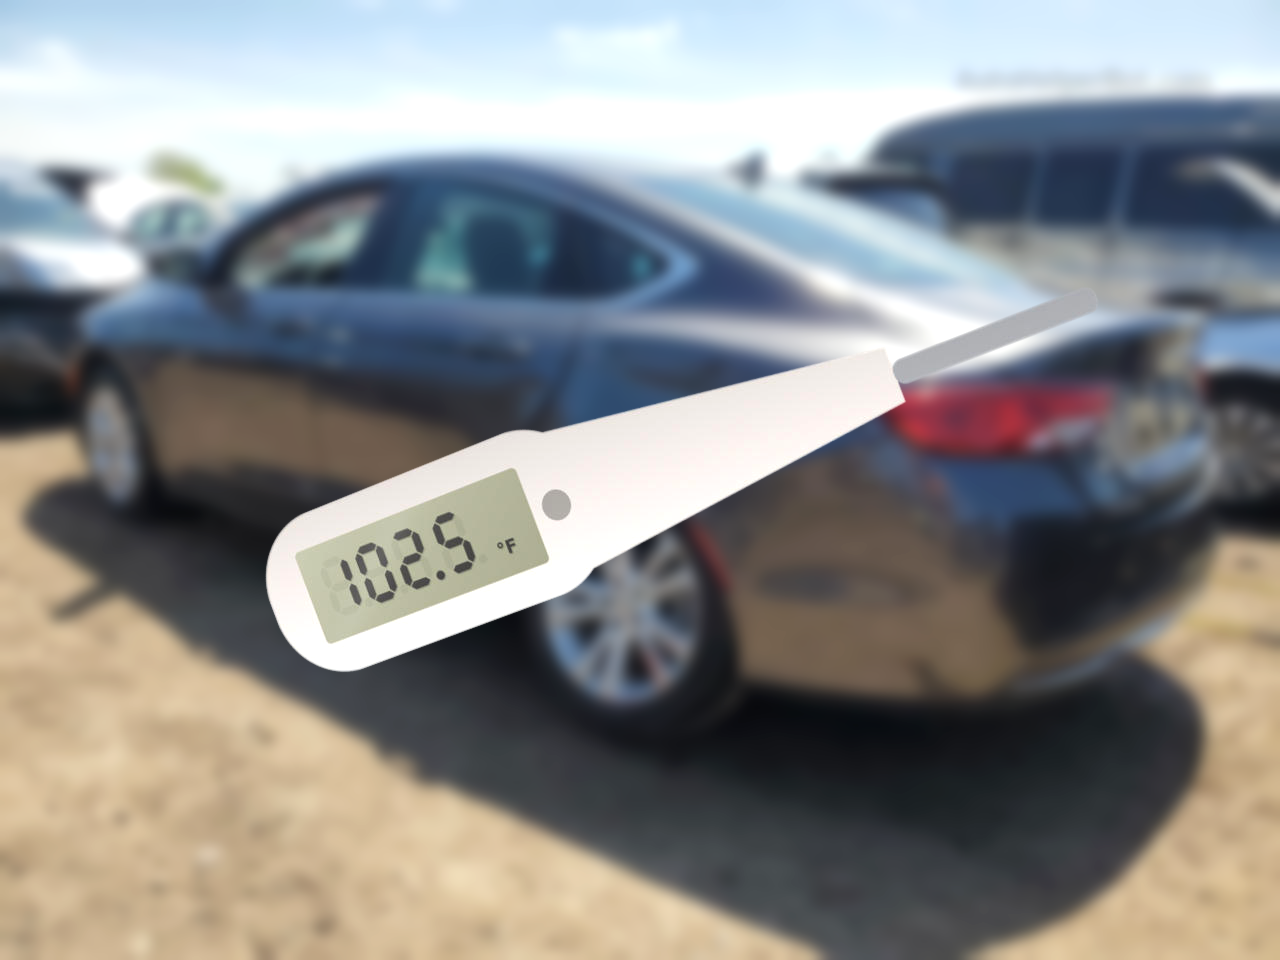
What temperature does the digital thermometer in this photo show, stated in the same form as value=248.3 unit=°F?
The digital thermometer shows value=102.5 unit=°F
